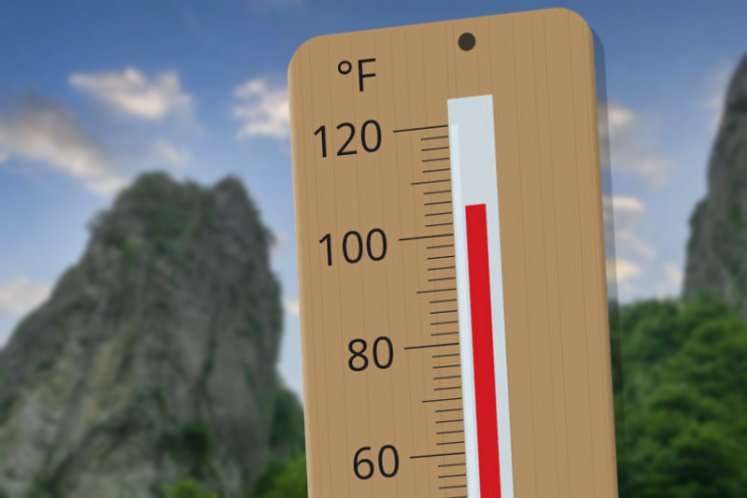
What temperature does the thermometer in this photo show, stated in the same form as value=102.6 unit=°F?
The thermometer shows value=105 unit=°F
